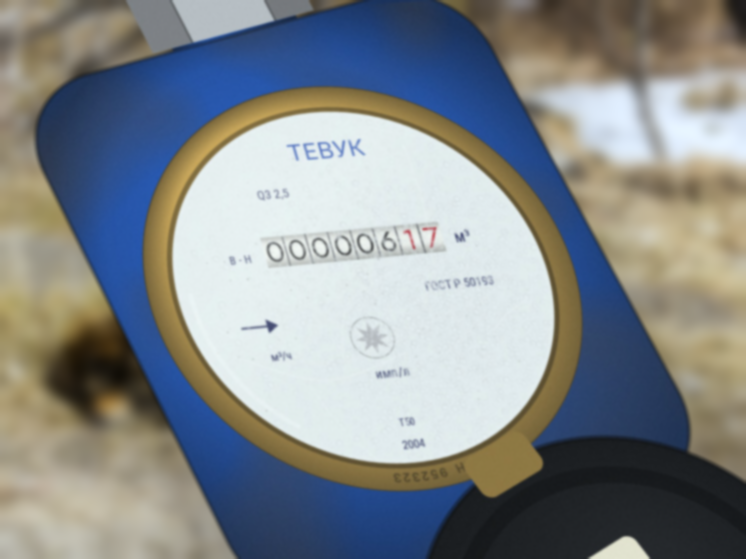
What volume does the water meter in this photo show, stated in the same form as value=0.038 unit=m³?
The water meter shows value=6.17 unit=m³
